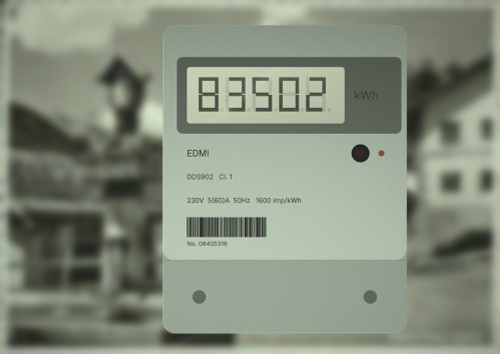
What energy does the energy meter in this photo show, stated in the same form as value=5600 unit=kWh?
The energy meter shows value=83502 unit=kWh
